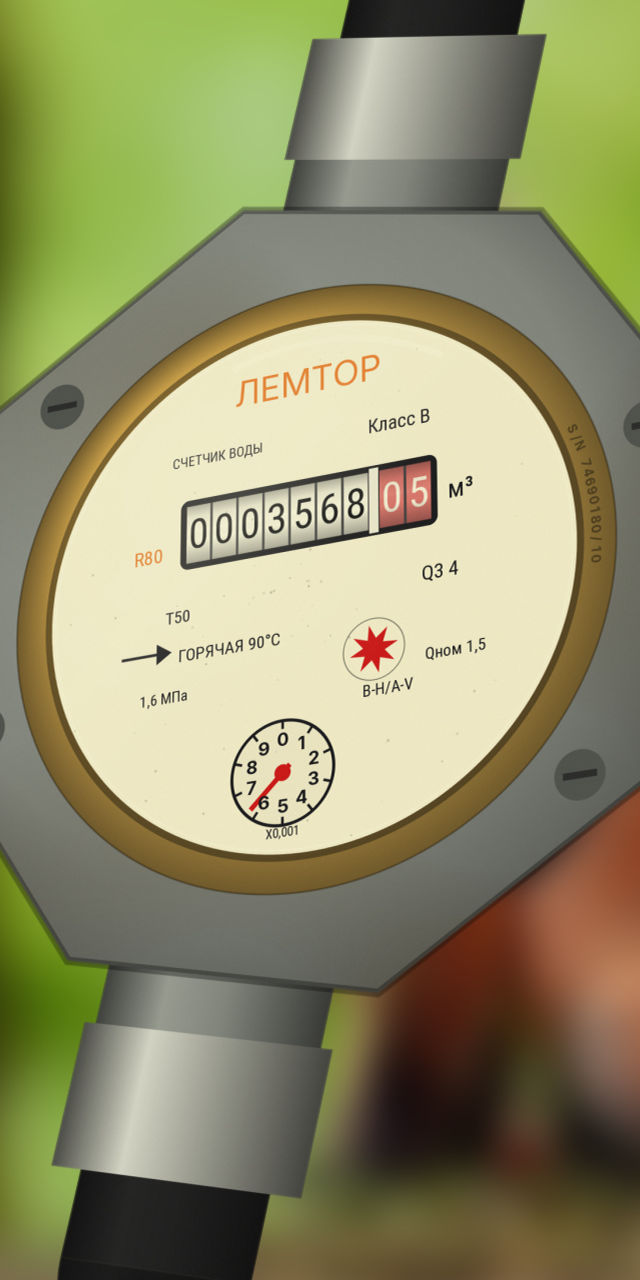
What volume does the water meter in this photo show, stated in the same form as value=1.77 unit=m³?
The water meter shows value=3568.056 unit=m³
